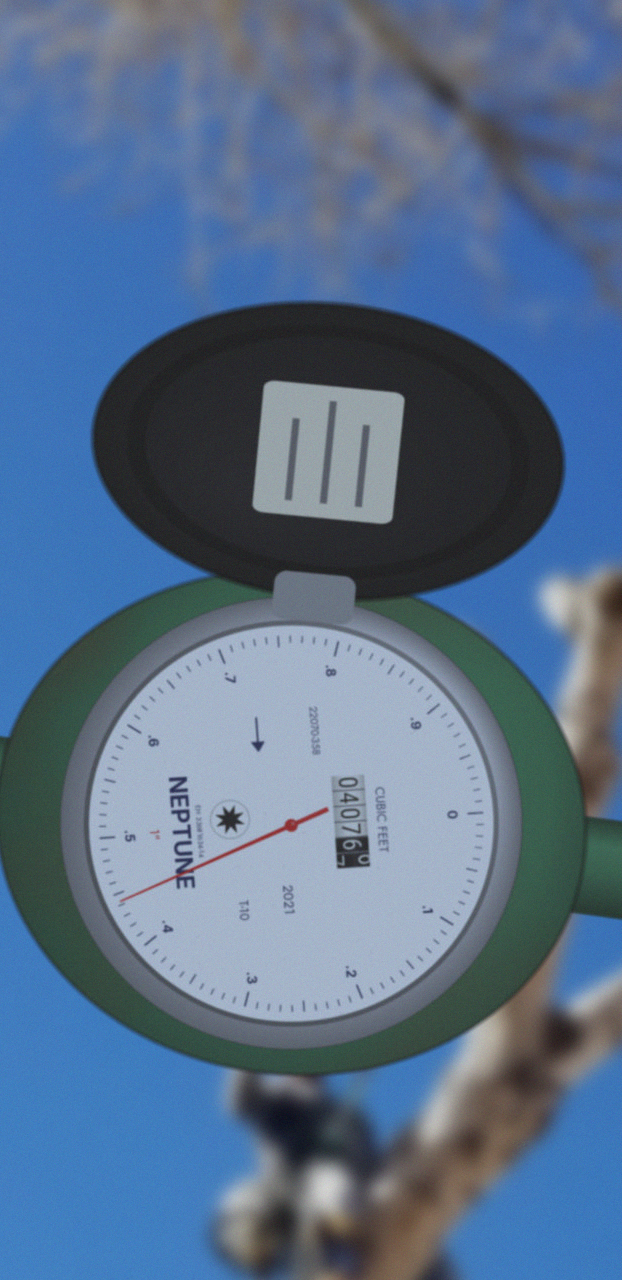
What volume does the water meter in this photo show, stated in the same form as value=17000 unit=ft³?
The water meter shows value=40766.44 unit=ft³
